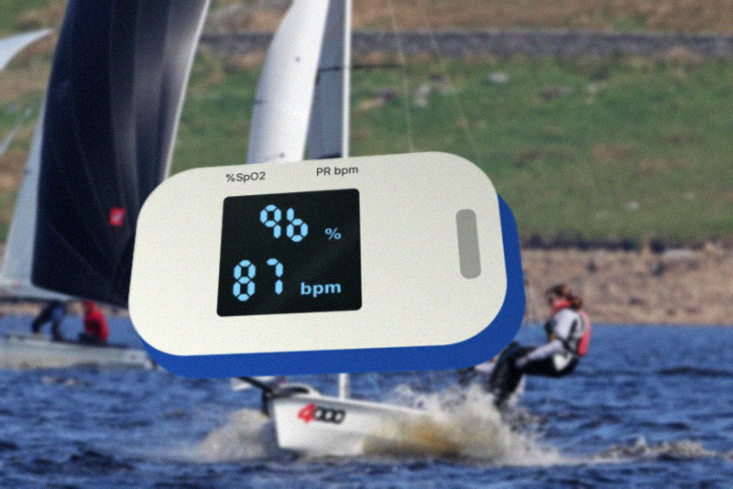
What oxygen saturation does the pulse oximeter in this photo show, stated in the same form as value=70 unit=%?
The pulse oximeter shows value=96 unit=%
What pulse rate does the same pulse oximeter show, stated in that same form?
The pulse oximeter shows value=87 unit=bpm
